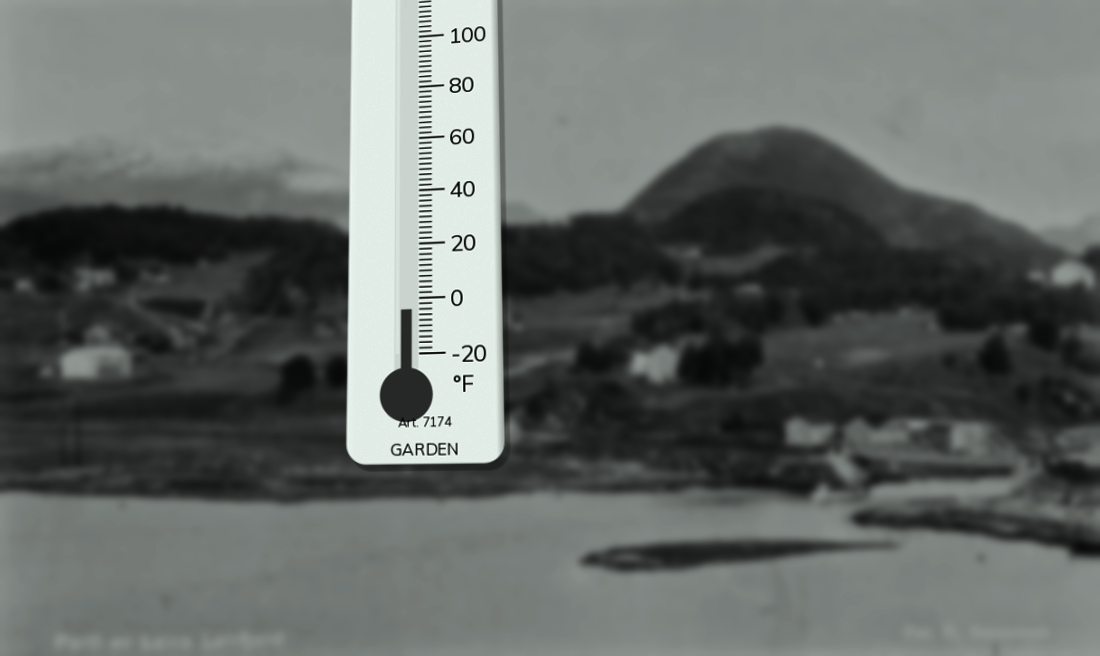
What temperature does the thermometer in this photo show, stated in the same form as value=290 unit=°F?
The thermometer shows value=-4 unit=°F
